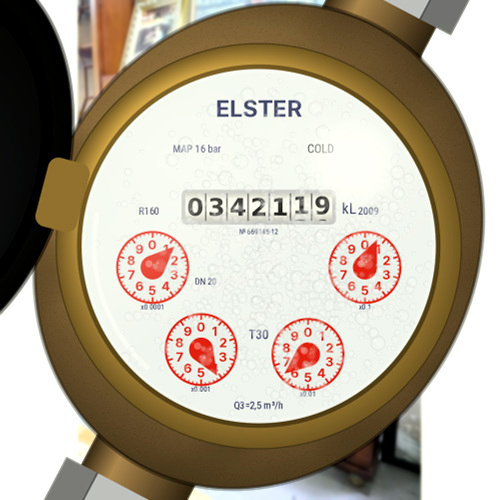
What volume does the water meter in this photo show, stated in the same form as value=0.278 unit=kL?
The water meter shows value=342119.0641 unit=kL
